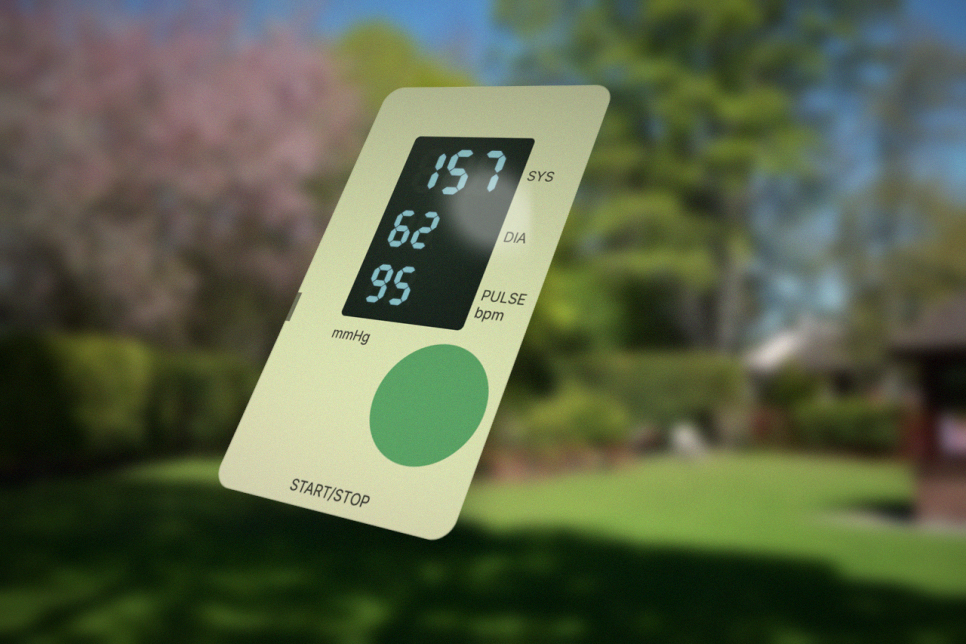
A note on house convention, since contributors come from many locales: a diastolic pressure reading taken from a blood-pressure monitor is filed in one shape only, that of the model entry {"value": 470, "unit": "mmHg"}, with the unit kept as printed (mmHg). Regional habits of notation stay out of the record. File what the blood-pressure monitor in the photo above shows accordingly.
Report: {"value": 62, "unit": "mmHg"}
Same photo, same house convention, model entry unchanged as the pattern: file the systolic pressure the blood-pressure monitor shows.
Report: {"value": 157, "unit": "mmHg"}
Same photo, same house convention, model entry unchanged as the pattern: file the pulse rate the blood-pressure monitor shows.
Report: {"value": 95, "unit": "bpm"}
